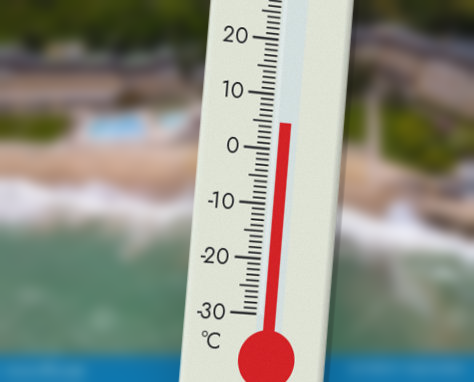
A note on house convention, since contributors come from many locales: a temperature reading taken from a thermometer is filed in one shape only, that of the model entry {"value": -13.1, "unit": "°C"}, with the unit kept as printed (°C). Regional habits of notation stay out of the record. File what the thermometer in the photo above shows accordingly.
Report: {"value": 5, "unit": "°C"}
